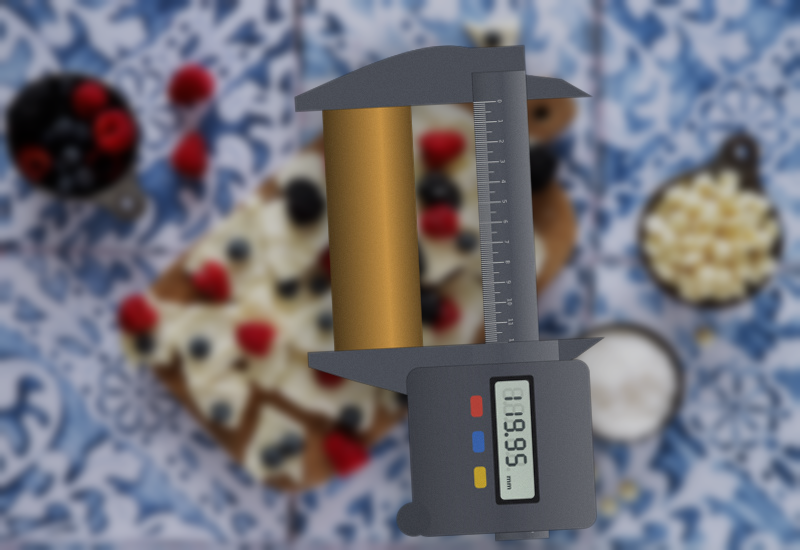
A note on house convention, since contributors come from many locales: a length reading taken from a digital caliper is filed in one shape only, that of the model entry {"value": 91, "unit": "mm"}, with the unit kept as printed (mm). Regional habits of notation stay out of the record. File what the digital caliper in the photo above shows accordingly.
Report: {"value": 119.95, "unit": "mm"}
